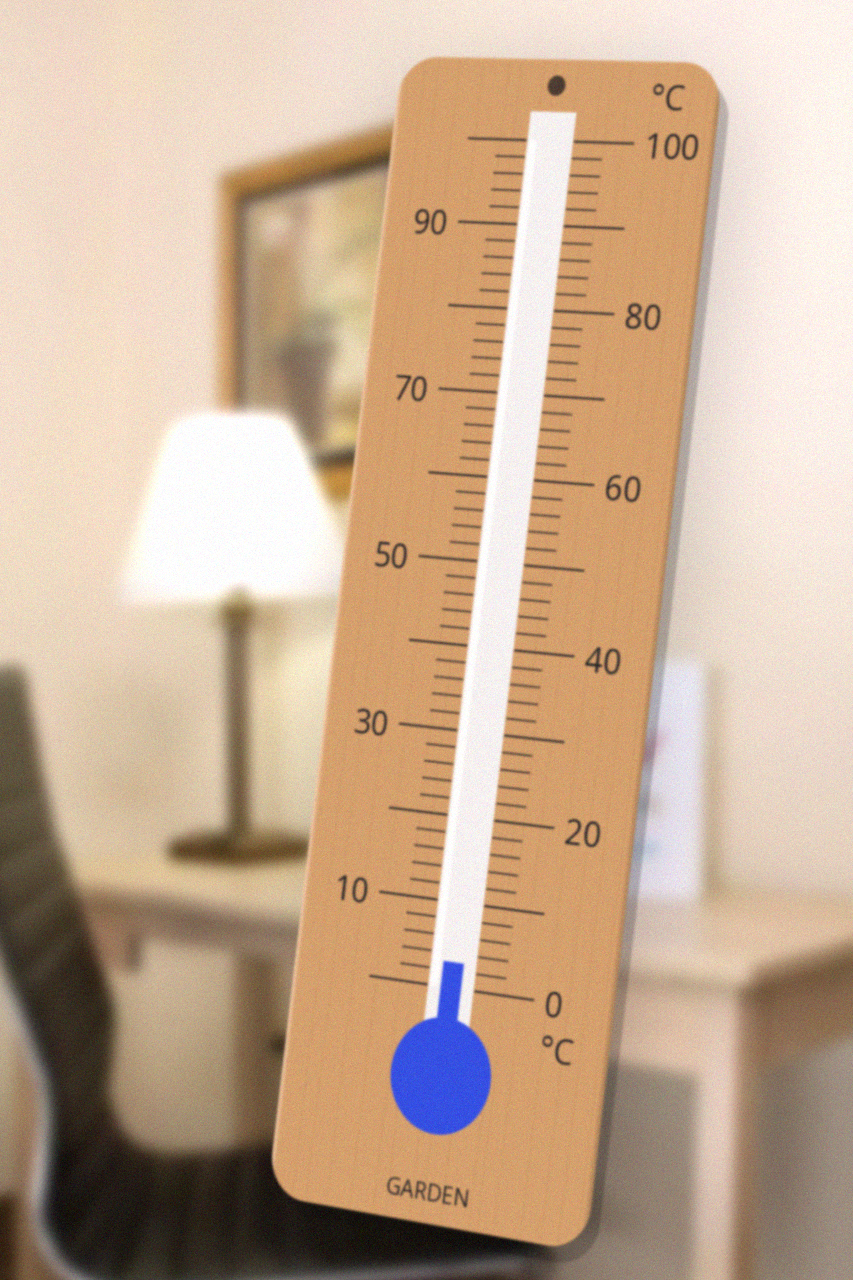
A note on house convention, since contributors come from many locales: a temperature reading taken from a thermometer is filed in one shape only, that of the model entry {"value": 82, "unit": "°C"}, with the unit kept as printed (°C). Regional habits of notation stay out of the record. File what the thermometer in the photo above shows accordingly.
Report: {"value": 3, "unit": "°C"}
